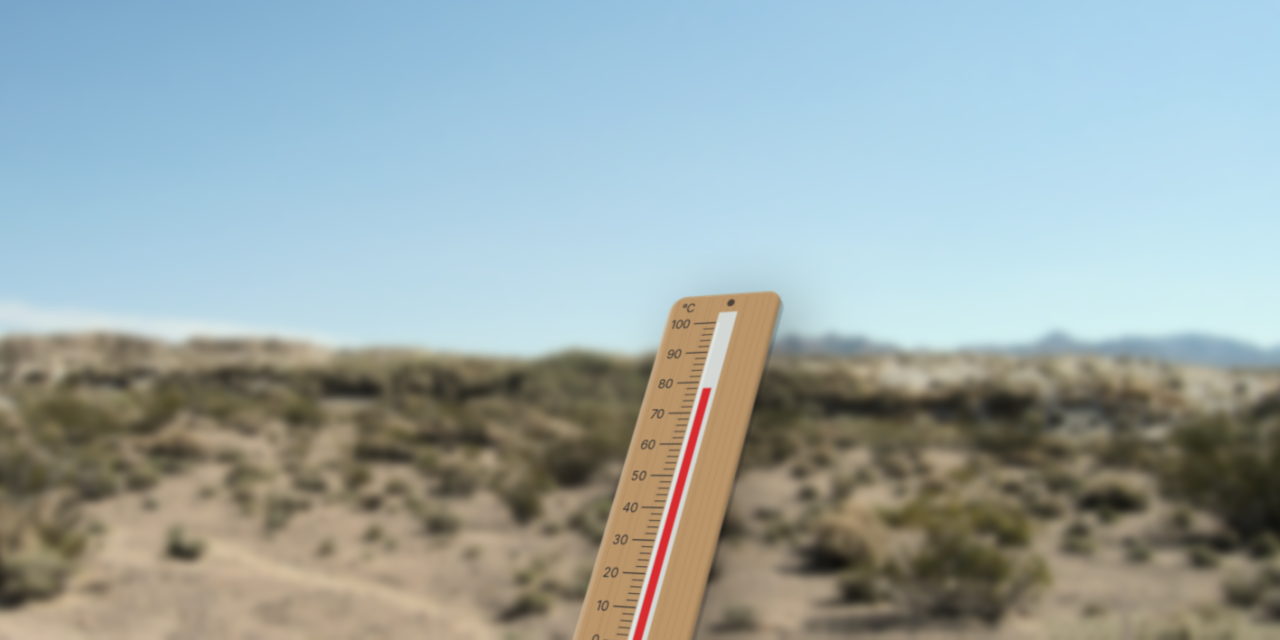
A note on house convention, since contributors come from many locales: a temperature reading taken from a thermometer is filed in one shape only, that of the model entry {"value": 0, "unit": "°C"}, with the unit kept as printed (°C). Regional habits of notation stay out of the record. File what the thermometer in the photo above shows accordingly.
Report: {"value": 78, "unit": "°C"}
